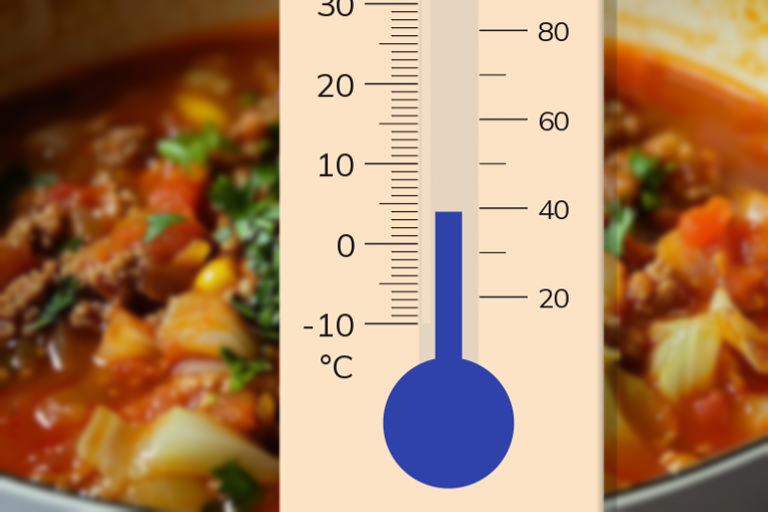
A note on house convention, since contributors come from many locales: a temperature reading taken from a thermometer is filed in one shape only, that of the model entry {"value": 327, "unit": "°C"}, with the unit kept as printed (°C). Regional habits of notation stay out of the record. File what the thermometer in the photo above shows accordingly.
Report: {"value": 4, "unit": "°C"}
